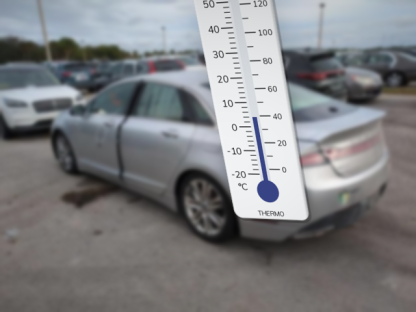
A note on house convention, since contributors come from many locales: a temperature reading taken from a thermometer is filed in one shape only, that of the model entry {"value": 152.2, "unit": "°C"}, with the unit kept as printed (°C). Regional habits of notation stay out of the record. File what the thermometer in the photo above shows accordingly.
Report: {"value": 4, "unit": "°C"}
